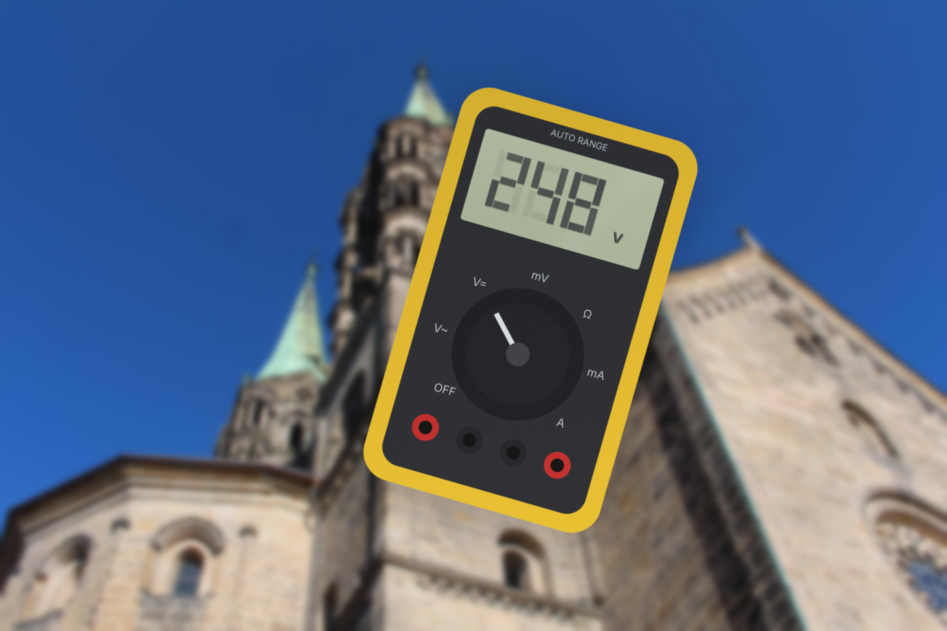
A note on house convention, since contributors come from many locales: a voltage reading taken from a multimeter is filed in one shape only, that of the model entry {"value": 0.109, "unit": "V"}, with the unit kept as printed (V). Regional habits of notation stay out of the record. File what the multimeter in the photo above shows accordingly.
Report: {"value": 248, "unit": "V"}
